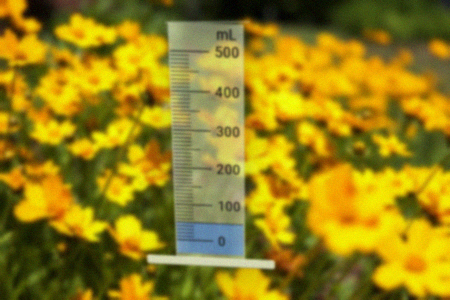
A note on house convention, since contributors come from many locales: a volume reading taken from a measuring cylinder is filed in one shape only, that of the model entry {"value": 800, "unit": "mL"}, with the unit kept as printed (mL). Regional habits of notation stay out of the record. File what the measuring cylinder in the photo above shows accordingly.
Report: {"value": 50, "unit": "mL"}
